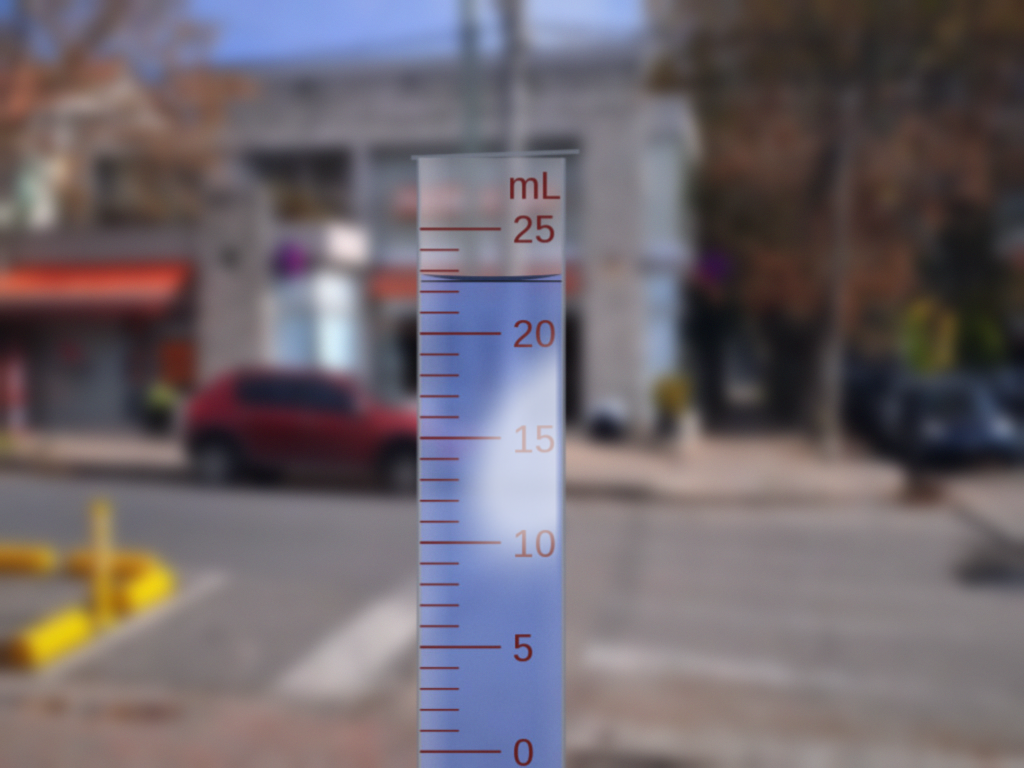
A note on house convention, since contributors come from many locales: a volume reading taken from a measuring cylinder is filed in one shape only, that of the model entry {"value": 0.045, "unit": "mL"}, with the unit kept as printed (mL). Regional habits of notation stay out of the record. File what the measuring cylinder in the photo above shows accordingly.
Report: {"value": 22.5, "unit": "mL"}
